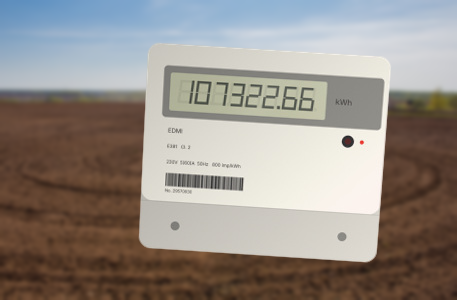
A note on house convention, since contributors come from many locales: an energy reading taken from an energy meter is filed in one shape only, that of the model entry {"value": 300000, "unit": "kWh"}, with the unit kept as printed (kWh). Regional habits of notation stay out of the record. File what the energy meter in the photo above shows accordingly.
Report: {"value": 107322.66, "unit": "kWh"}
